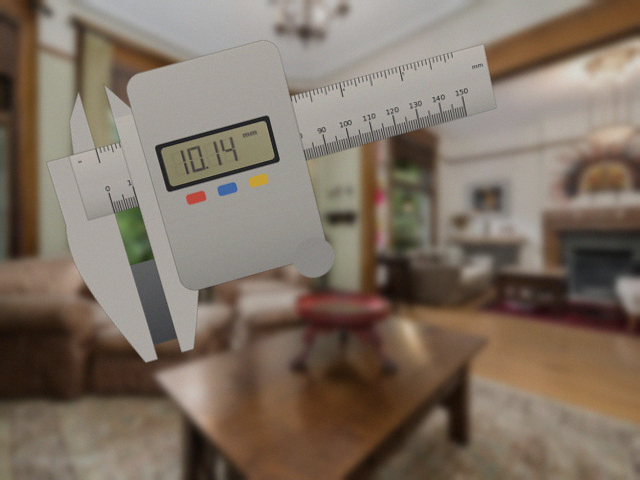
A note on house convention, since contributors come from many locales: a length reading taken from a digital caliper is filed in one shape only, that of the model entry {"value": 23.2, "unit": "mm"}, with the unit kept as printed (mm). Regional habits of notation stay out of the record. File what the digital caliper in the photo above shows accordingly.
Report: {"value": 10.14, "unit": "mm"}
